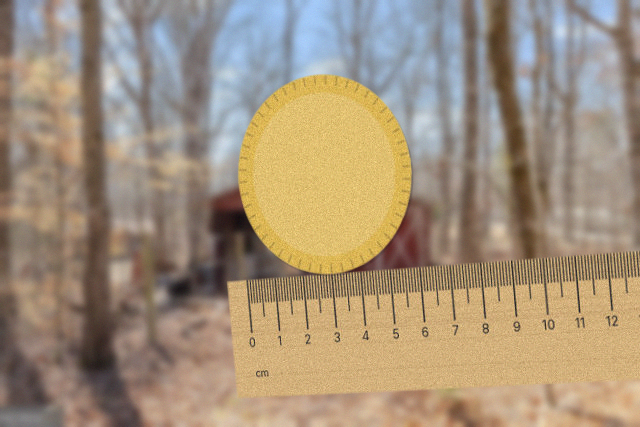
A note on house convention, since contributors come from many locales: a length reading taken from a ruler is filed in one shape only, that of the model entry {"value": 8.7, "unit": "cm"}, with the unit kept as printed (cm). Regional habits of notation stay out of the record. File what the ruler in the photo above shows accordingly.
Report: {"value": 6, "unit": "cm"}
